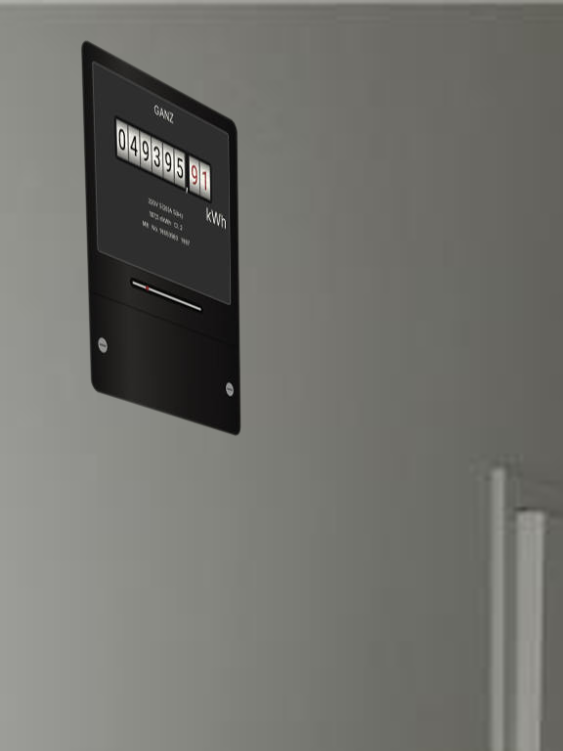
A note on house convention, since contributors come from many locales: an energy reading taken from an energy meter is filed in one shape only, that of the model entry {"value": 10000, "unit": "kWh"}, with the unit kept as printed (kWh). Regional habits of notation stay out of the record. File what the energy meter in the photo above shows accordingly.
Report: {"value": 49395.91, "unit": "kWh"}
